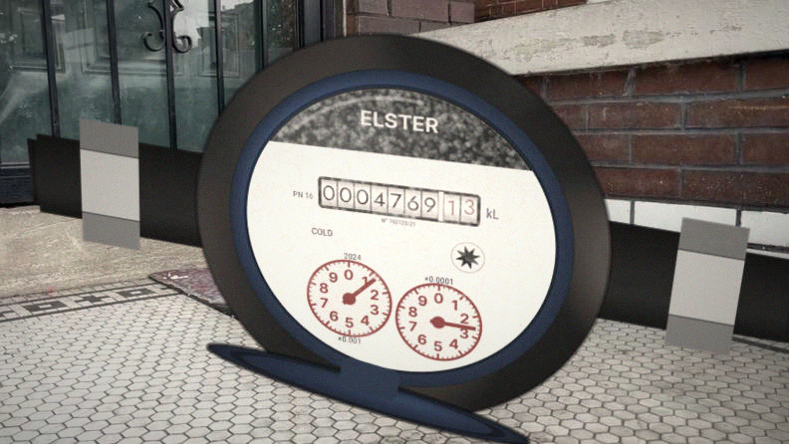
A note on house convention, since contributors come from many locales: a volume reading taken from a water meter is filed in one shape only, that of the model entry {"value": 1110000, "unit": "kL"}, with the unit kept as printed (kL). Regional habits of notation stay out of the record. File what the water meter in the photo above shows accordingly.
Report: {"value": 4769.1312, "unit": "kL"}
